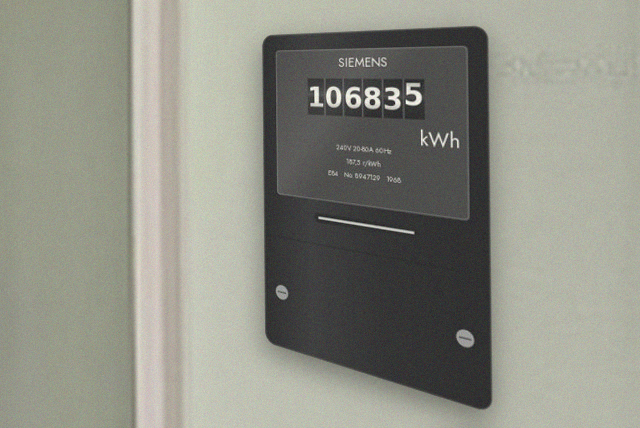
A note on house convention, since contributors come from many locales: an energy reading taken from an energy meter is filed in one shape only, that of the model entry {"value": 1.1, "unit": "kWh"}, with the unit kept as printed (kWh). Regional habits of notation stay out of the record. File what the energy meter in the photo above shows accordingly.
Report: {"value": 106835, "unit": "kWh"}
